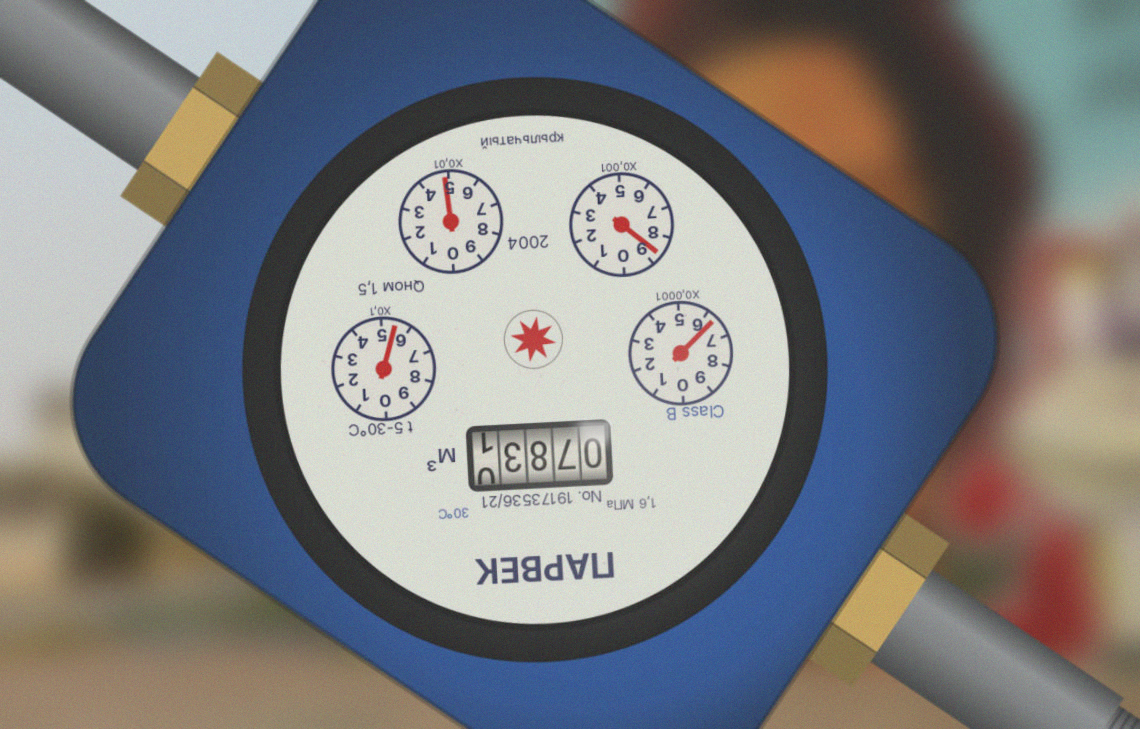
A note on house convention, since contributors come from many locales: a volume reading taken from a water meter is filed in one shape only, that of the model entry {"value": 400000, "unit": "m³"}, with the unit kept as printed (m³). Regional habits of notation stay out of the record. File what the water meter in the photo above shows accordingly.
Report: {"value": 7830.5486, "unit": "m³"}
